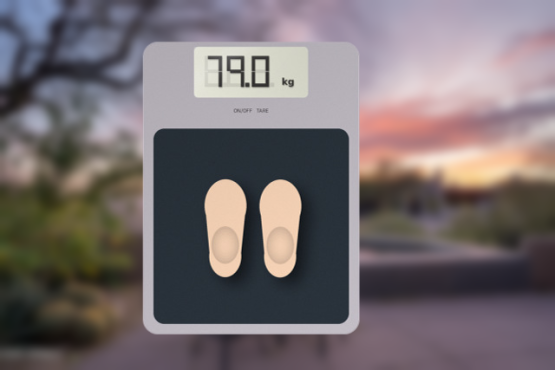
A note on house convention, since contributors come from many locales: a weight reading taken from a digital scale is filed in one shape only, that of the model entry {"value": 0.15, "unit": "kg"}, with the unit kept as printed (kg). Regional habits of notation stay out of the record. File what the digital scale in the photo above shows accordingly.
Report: {"value": 79.0, "unit": "kg"}
